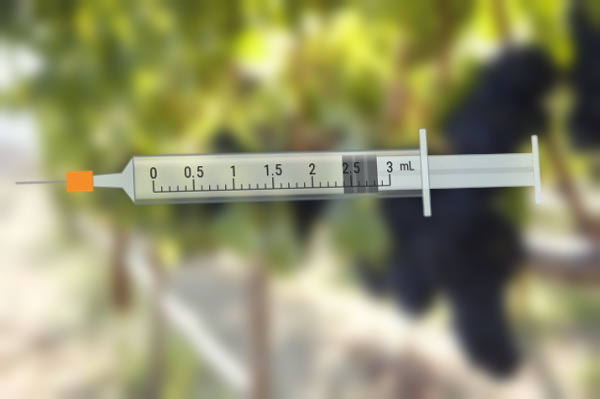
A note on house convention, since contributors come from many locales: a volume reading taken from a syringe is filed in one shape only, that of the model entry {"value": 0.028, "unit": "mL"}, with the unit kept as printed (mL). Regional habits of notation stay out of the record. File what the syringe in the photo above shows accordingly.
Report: {"value": 2.4, "unit": "mL"}
